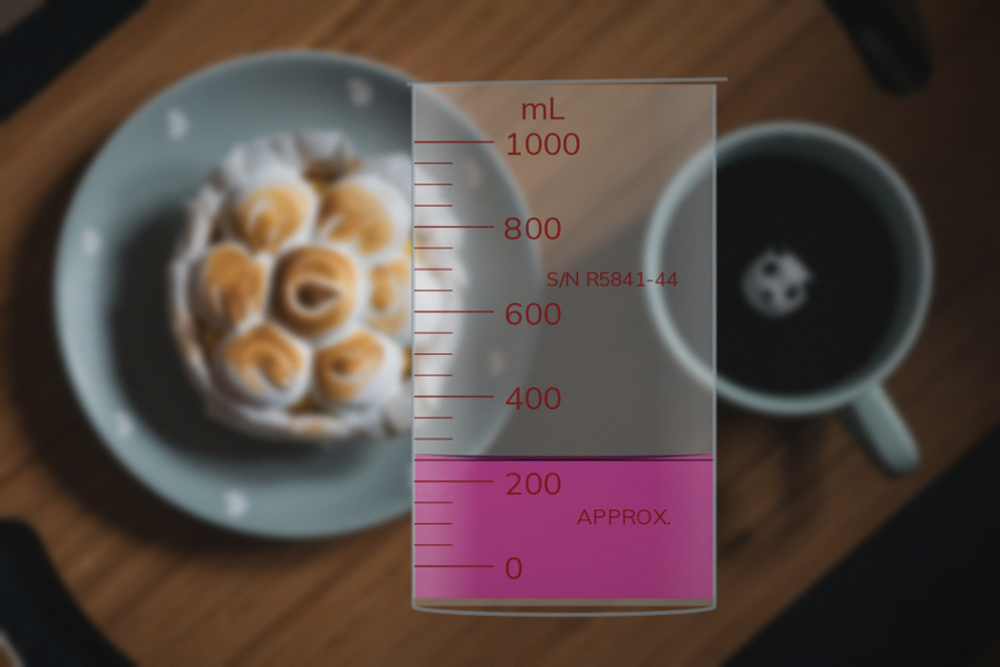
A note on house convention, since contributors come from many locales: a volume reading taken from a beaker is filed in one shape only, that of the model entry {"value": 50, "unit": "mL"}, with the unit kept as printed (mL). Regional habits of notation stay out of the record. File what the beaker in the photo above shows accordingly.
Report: {"value": 250, "unit": "mL"}
